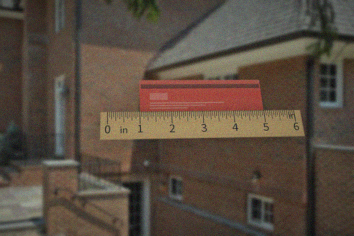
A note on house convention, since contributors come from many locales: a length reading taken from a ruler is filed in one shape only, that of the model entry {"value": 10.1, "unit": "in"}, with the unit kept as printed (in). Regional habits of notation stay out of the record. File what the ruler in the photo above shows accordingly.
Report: {"value": 4, "unit": "in"}
